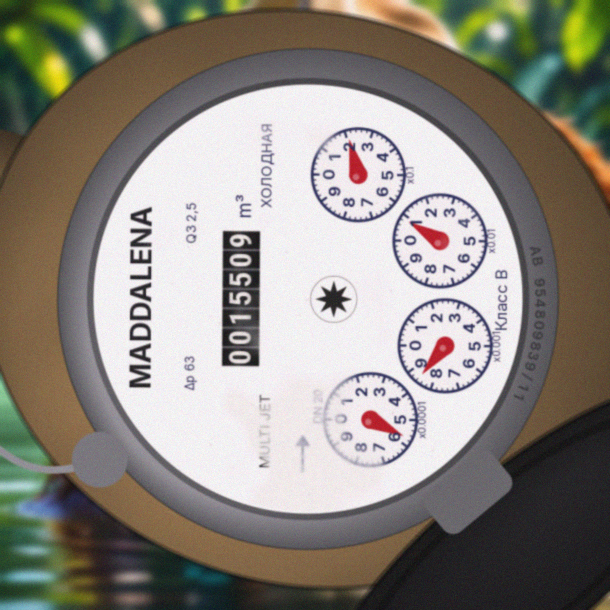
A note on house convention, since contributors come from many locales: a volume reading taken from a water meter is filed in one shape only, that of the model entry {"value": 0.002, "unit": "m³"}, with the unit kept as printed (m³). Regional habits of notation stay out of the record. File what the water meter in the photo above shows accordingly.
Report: {"value": 15509.2085, "unit": "m³"}
